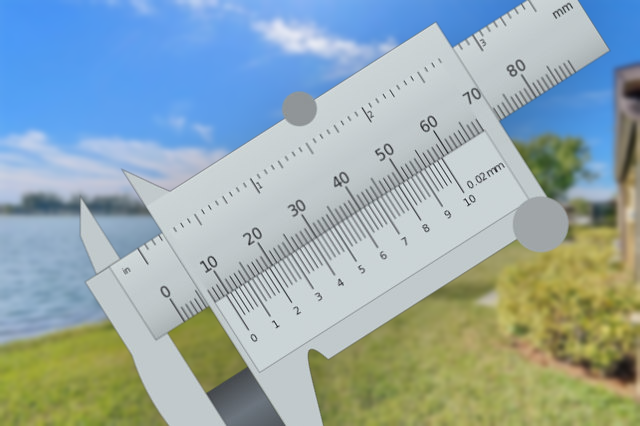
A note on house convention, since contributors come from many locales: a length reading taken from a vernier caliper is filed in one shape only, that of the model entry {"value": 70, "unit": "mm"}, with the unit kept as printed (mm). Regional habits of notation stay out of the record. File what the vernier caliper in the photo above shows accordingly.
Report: {"value": 9.5, "unit": "mm"}
